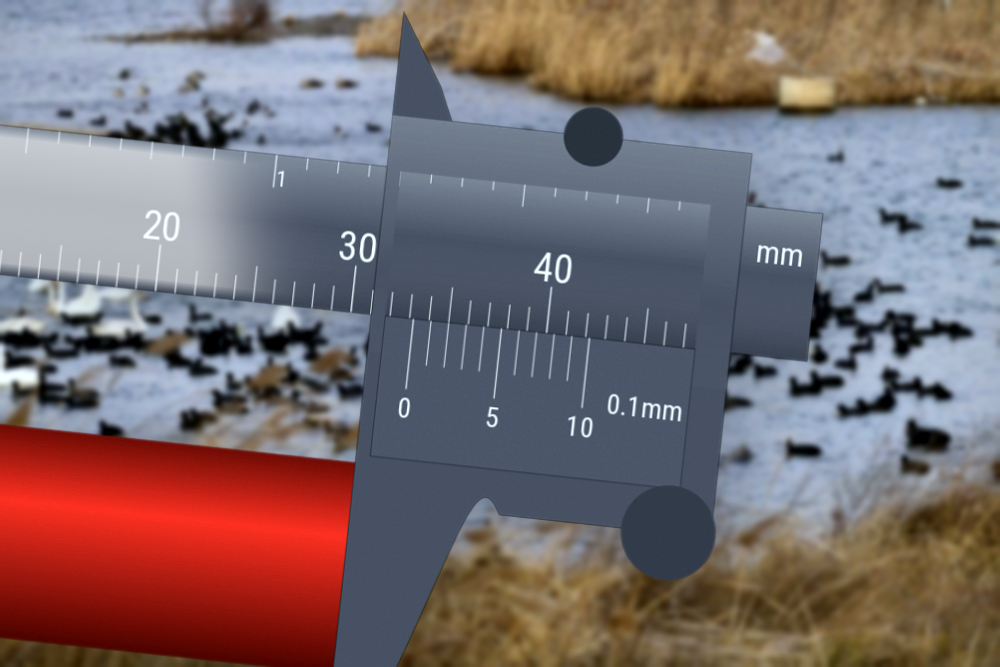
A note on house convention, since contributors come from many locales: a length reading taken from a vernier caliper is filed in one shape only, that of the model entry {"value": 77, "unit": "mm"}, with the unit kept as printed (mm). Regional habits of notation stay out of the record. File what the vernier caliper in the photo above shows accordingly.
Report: {"value": 33.2, "unit": "mm"}
